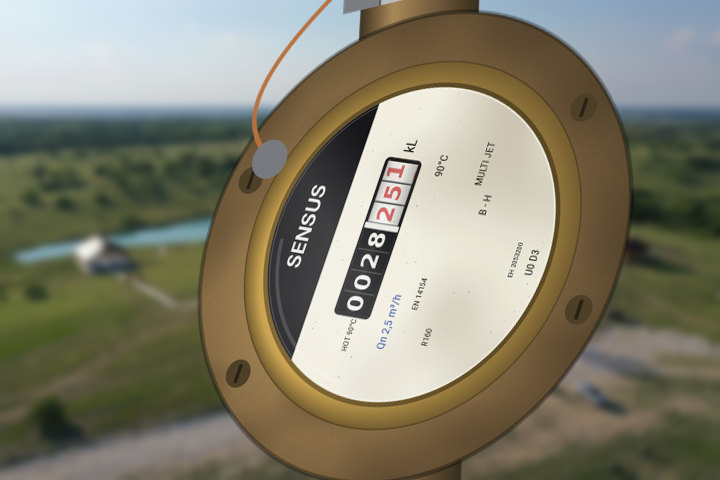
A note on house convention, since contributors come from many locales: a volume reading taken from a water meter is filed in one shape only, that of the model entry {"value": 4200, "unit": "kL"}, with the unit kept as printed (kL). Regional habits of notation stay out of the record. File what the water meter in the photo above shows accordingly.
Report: {"value": 28.251, "unit": "kL"}
